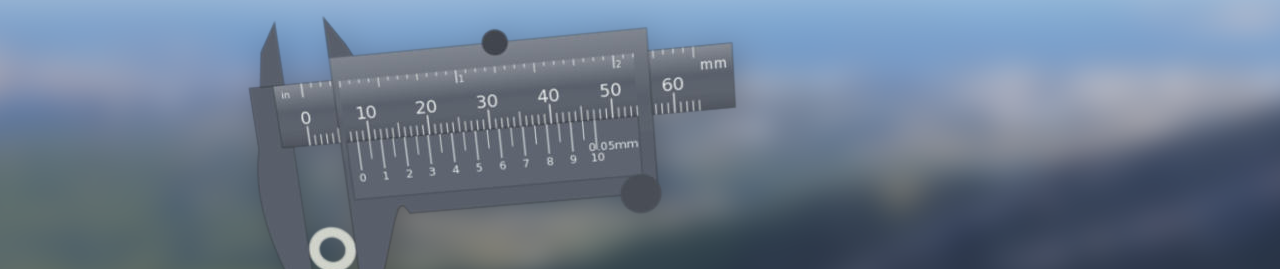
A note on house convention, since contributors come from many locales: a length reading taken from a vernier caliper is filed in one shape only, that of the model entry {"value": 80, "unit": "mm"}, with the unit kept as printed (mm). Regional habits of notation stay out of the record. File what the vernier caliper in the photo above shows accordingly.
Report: {"value": 8.0, "unit": "mm"}
